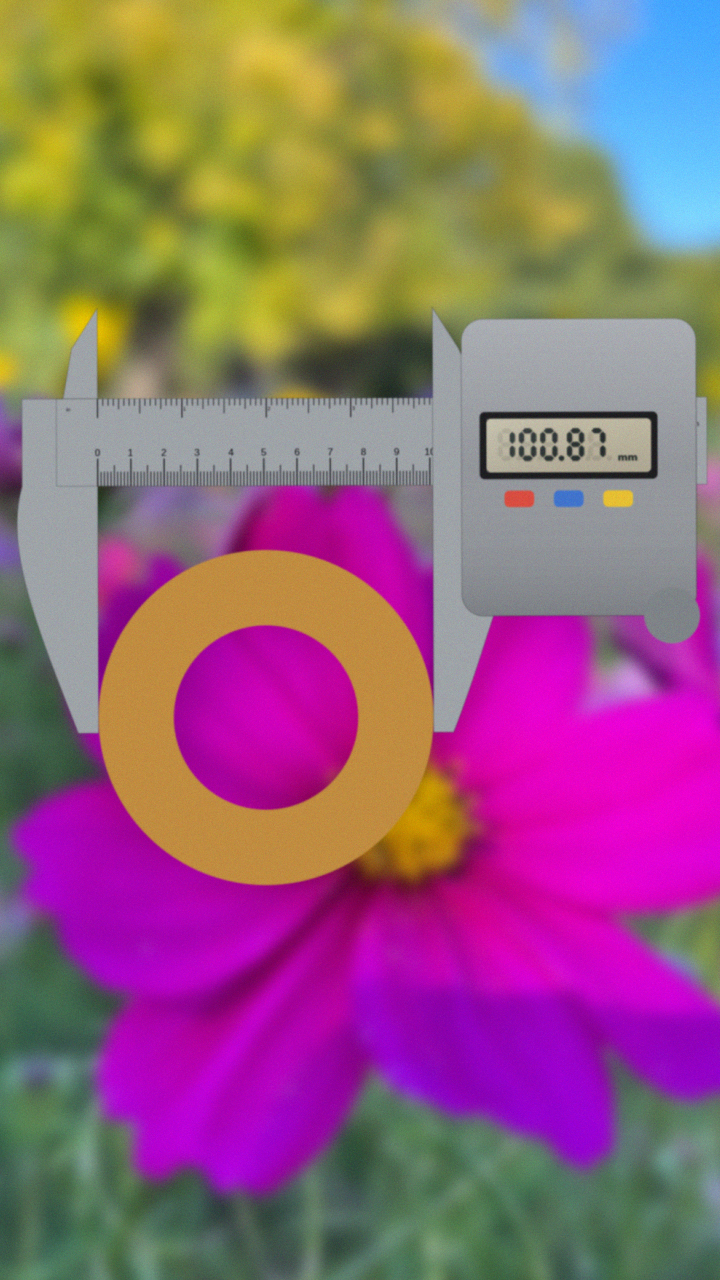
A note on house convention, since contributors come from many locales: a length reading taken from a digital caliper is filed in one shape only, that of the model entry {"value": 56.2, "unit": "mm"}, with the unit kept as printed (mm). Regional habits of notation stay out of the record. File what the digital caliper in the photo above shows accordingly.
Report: {"value": 100.87, "unit": "mm"}
